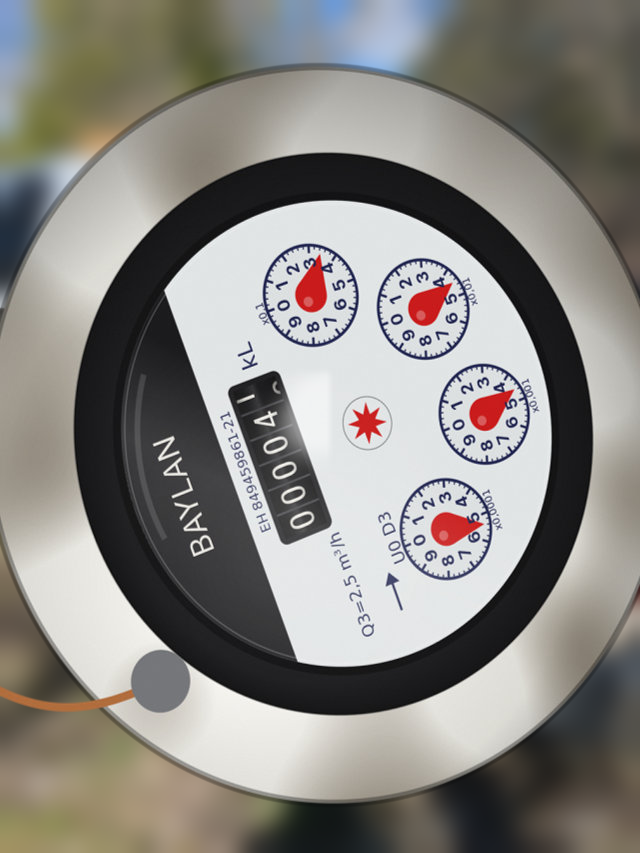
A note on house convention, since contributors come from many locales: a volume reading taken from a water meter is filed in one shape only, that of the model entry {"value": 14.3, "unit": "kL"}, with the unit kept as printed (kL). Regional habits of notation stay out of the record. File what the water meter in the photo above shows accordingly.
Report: {"value": 41.3445, "unit": "kL"}
